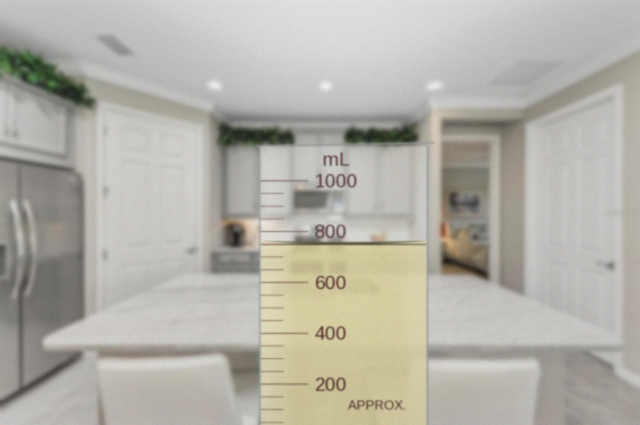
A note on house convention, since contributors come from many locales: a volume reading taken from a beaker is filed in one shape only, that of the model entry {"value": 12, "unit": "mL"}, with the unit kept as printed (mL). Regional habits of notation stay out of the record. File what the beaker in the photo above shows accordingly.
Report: {"value": 750, "unit": "mL"}
